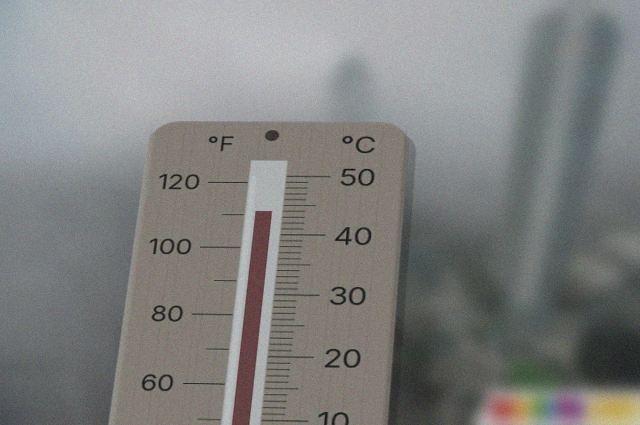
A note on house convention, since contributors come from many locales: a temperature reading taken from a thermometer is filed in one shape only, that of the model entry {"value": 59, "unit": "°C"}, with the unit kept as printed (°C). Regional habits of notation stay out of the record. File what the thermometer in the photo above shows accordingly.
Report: {"value": 44, "unit": "°C"}
